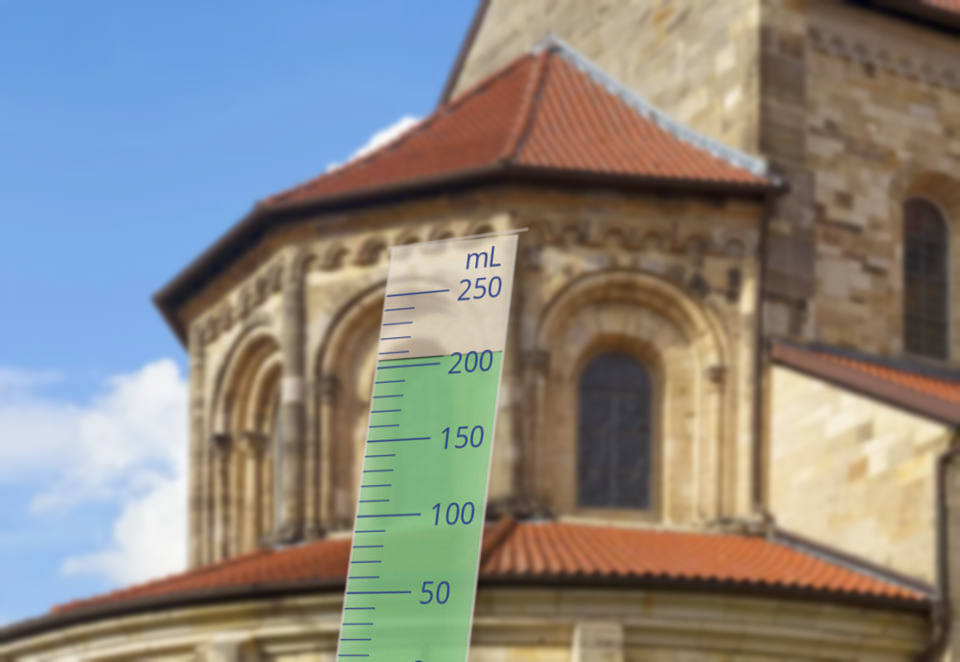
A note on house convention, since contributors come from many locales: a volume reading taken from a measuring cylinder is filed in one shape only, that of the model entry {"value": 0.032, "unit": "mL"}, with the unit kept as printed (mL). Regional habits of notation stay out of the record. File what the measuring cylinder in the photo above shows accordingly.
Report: {"value": 205, "unit": "mL"}
